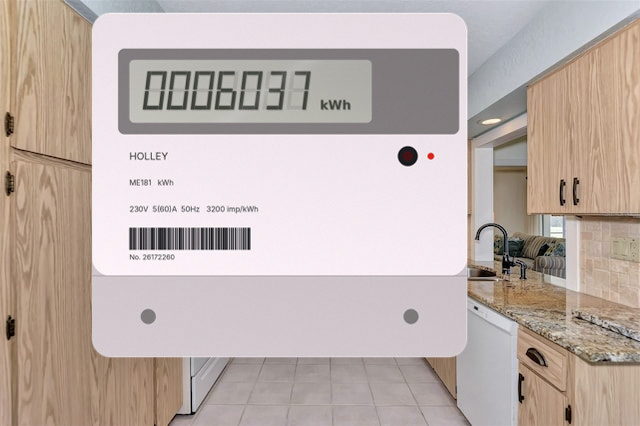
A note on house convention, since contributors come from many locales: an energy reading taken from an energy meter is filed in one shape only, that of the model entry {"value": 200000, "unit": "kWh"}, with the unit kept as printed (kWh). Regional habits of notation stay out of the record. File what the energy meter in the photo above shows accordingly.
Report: {"value": 6037, "unit": "kWh"}
